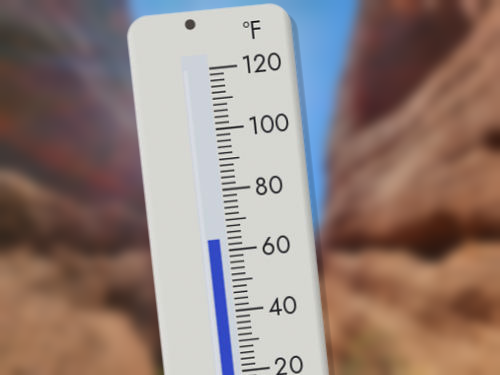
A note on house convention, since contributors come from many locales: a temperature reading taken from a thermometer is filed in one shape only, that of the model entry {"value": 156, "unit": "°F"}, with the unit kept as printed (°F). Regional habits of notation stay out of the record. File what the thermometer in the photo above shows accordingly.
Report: {"value": 64, "unit": "°F"}
